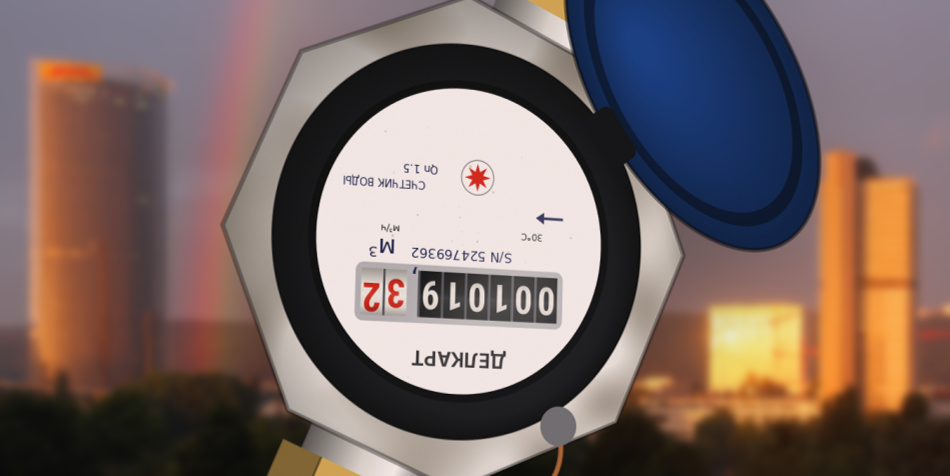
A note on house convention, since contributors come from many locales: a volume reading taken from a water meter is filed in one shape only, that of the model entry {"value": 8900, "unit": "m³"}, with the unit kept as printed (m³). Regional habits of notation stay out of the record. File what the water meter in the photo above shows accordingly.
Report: {"value": 1019.32, "unit": "m³"}
